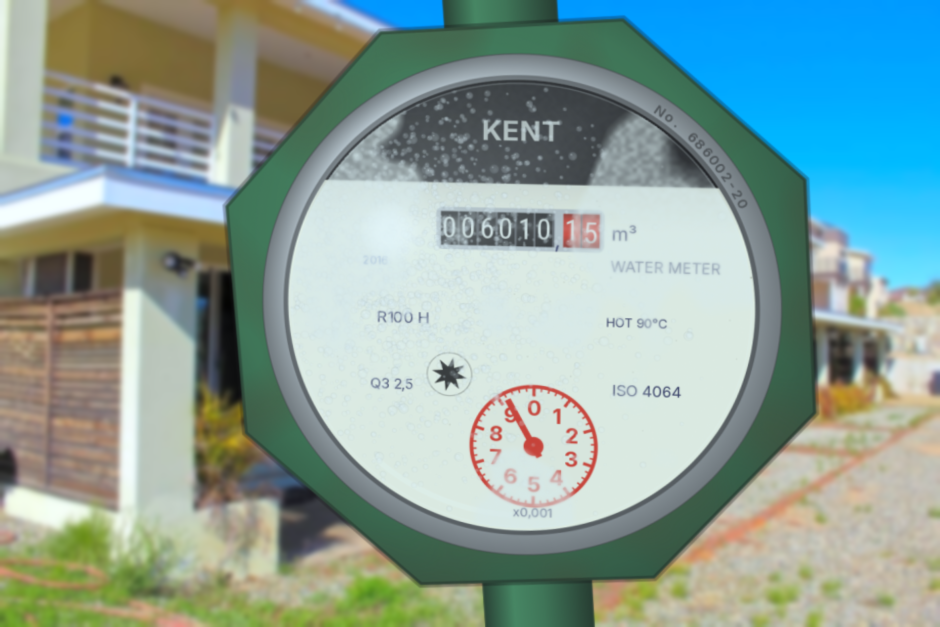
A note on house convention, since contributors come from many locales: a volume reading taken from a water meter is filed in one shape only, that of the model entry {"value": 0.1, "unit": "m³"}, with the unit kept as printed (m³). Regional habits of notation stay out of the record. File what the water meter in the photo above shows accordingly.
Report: {"value": 6010.149, "unit": "m³"}
